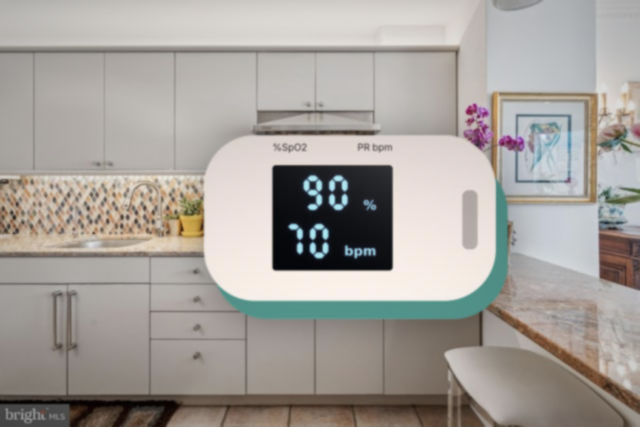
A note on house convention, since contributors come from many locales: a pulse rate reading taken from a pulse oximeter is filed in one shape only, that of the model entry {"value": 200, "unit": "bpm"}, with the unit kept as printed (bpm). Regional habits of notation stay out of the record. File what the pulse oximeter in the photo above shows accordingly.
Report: {"value": 70, "unit": "bpm"}
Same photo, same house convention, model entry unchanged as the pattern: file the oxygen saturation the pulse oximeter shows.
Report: {"value": 90, "unit": "%"}
